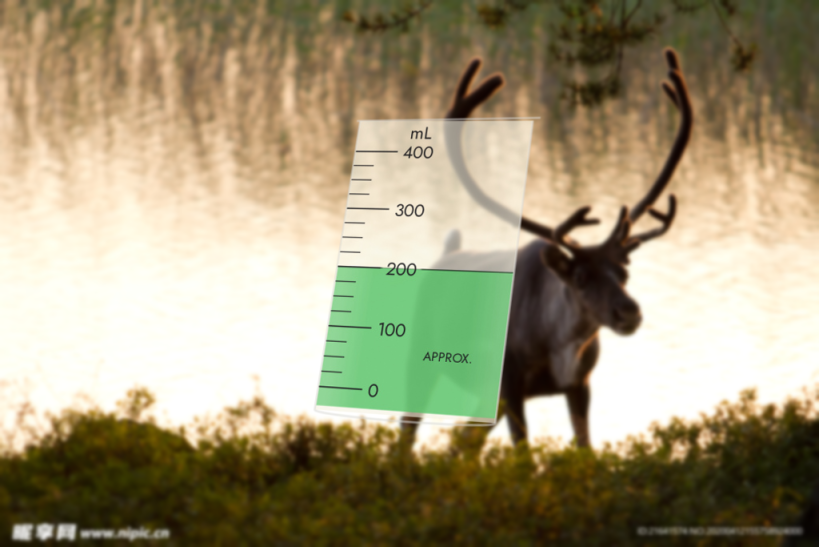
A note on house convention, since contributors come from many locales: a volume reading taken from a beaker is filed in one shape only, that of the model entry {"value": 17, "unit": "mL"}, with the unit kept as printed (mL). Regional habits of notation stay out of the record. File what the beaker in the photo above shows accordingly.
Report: {"value": 200, "unit": "mL"}
